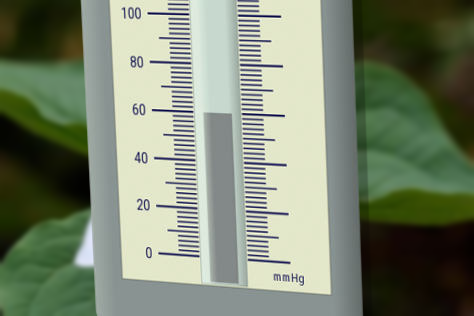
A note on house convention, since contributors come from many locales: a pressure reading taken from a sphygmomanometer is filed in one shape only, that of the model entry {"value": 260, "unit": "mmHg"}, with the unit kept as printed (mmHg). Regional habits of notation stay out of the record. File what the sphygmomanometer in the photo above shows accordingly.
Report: {"value": 60, "unit": "mmHg"}
